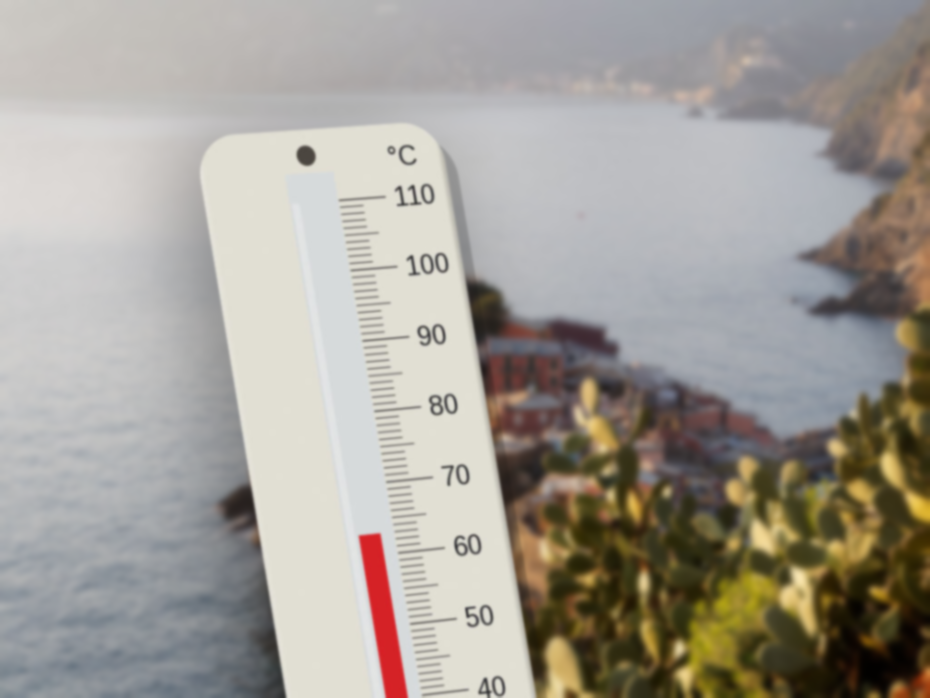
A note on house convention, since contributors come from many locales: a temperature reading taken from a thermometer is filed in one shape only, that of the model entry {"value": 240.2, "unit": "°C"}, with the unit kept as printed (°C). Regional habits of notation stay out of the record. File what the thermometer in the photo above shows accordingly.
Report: {"value": 63, "unit": "°C"}
